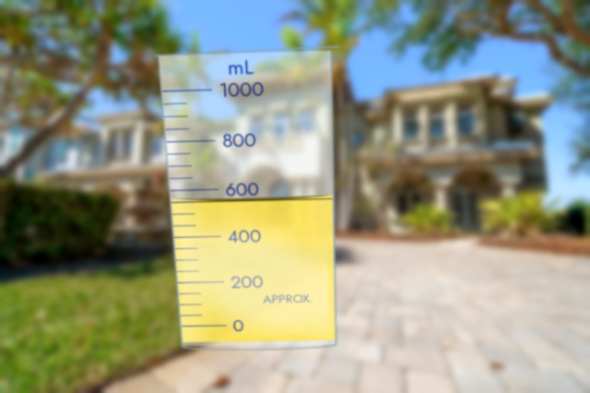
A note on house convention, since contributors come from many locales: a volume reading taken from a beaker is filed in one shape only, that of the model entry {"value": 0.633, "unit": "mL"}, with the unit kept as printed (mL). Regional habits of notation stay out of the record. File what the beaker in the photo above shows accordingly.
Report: {"value": 550, "unit": "mL"}
